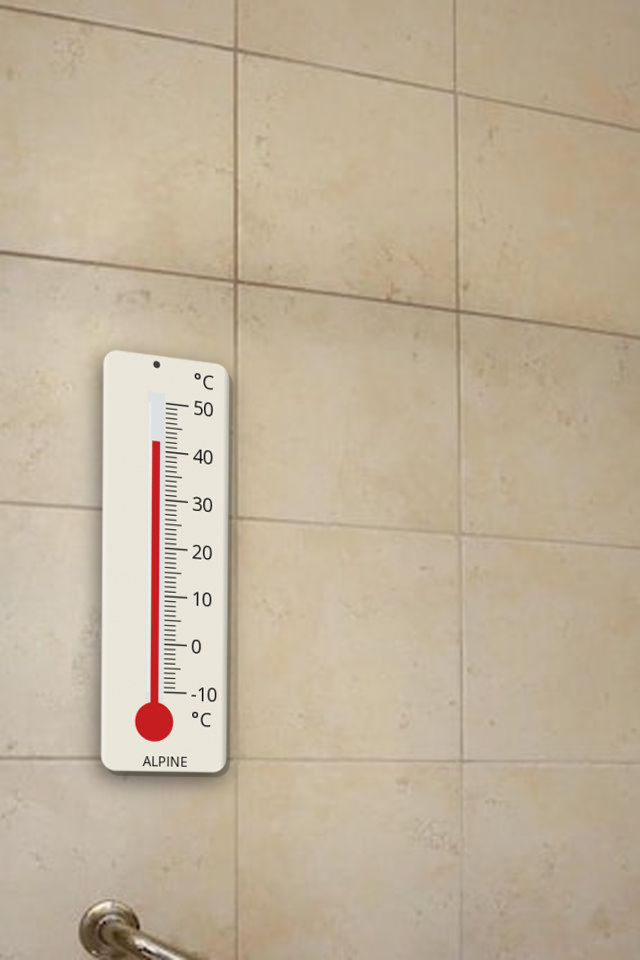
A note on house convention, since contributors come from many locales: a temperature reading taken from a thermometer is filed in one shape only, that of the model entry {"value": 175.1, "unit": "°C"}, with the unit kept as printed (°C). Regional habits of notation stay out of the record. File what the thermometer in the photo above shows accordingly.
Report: {"value": 42, "unit": "°C"}
